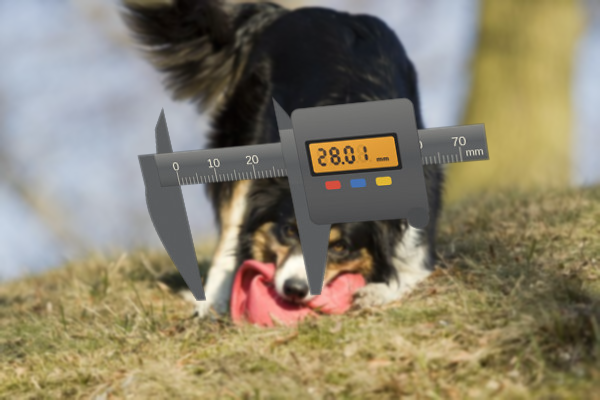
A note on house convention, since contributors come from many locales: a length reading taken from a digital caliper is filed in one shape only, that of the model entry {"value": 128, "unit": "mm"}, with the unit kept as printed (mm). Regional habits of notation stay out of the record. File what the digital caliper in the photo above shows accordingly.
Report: {"value": 28.01, "unit": "mm"}
